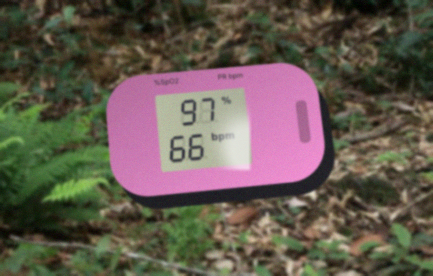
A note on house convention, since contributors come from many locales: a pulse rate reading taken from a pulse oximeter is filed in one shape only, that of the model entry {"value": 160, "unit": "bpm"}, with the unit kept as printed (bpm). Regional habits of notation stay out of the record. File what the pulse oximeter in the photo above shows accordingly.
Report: {"value": 66, "unit": "bpm"}
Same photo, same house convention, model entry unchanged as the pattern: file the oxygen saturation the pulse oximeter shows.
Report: {"value": 97, "unit": "%"}
